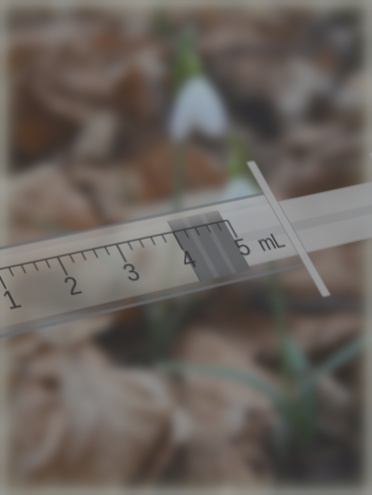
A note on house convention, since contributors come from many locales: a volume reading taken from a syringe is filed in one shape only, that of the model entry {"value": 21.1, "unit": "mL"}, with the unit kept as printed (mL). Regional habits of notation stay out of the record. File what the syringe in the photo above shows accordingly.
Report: {"value": 4, "unit": "mL"}
